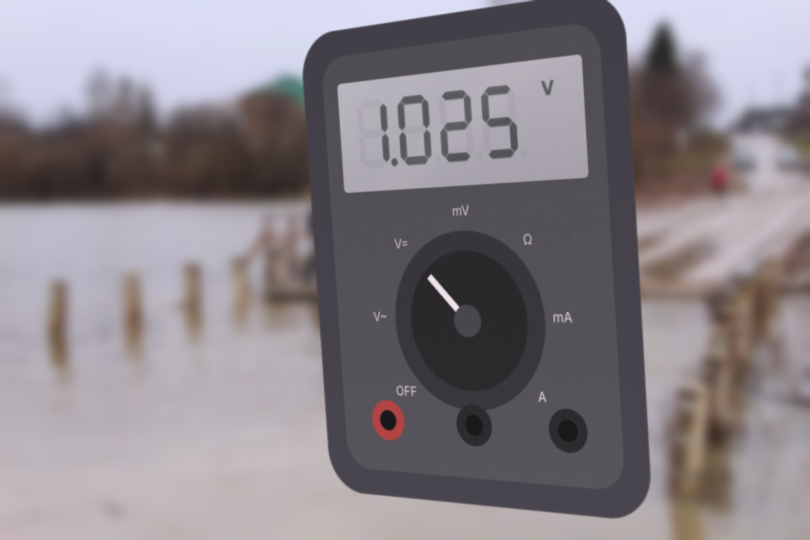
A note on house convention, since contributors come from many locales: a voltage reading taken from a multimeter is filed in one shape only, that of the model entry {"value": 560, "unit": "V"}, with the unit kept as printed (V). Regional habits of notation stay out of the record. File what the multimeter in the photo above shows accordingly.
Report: {"value": 1.025, "unit": "V"}
